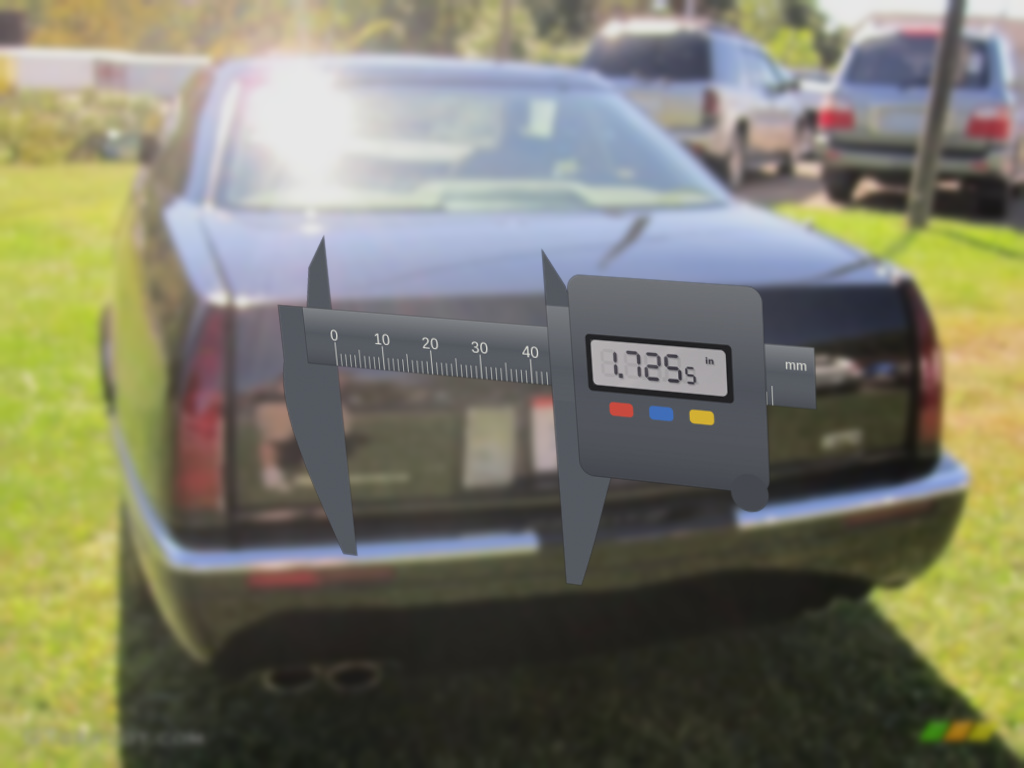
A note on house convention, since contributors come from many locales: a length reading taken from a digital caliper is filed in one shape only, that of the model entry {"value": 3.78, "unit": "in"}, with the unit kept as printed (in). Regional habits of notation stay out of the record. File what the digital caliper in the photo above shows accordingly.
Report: {"value": 1.7255, "unit": "in"}
